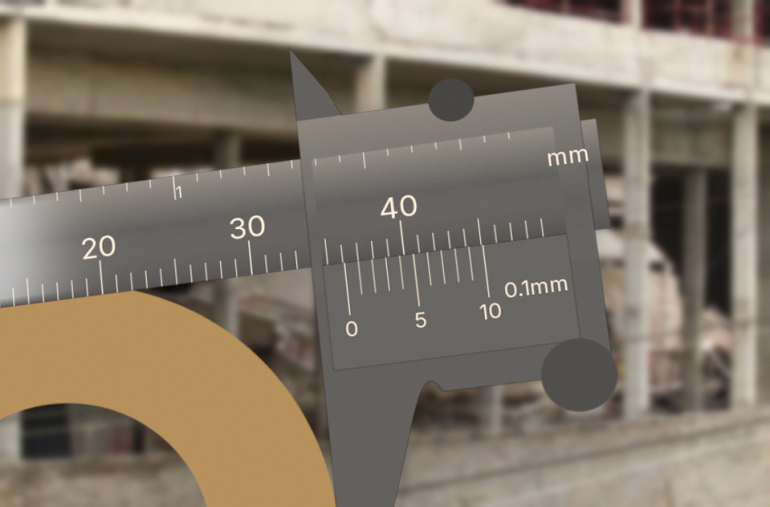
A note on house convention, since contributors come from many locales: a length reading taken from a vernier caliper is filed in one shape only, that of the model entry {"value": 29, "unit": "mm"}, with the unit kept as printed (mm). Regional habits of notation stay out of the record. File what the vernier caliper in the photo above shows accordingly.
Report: {"value": 36.1, "unit": "mm"}
